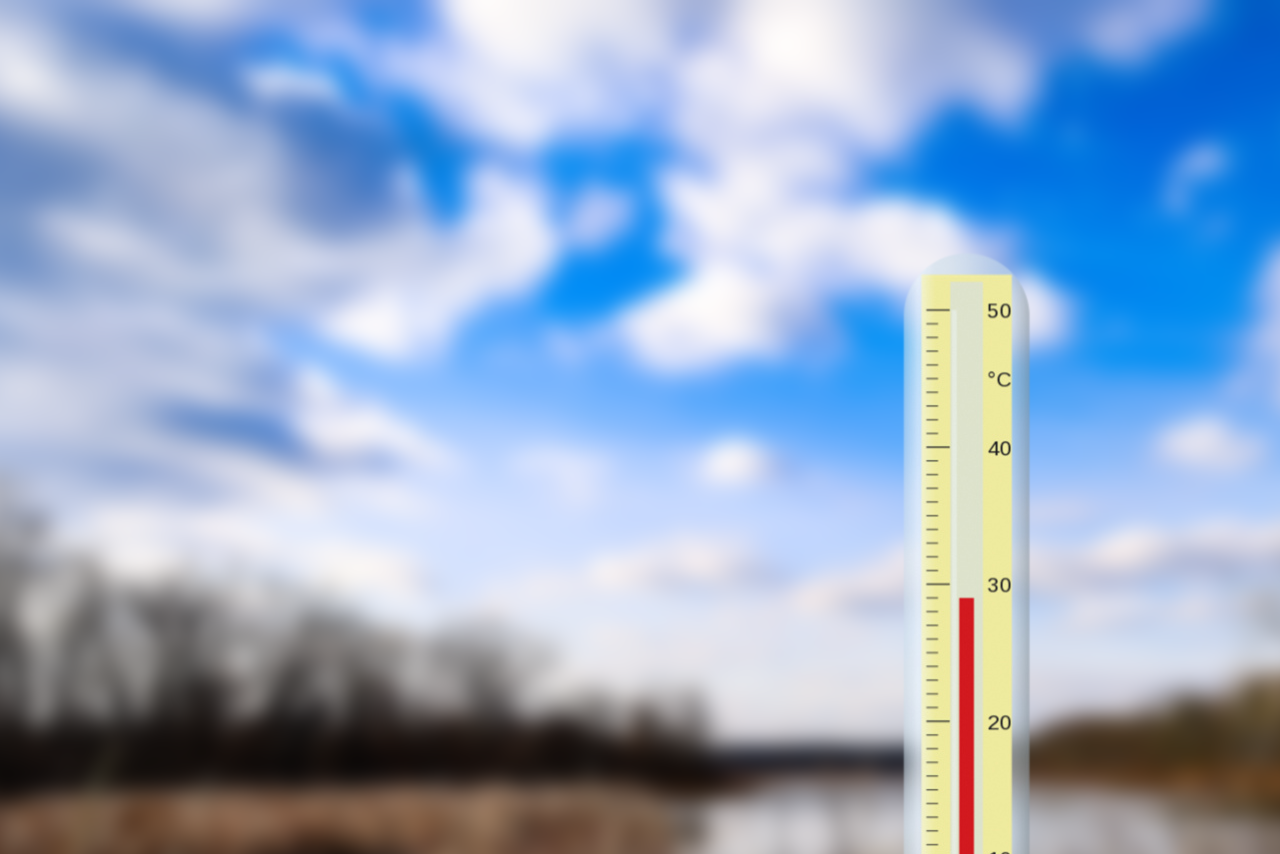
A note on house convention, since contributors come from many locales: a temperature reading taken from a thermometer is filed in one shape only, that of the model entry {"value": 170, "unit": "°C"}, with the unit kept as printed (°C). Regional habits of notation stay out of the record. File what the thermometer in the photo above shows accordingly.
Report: {"value": 29, "unit": "°C"}
